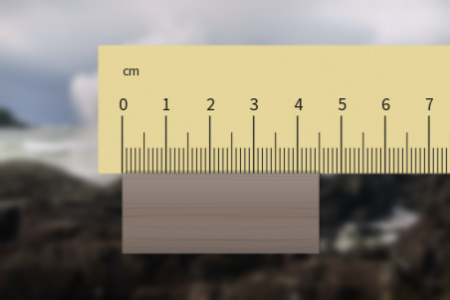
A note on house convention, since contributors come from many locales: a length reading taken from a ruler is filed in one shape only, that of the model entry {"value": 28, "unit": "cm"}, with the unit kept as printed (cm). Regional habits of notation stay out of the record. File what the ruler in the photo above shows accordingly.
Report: {"value": 4.5, "unit": "cm"}
